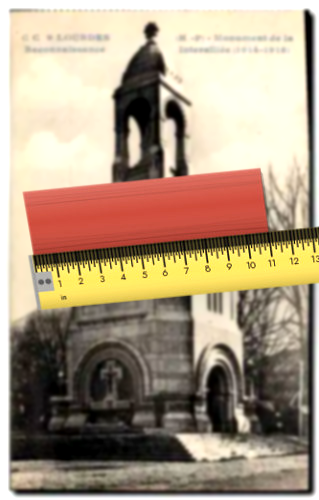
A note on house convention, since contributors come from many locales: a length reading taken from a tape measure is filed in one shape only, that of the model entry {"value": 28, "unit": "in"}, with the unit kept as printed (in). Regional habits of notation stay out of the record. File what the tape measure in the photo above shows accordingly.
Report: {"value": 11, "unit": "in"}
